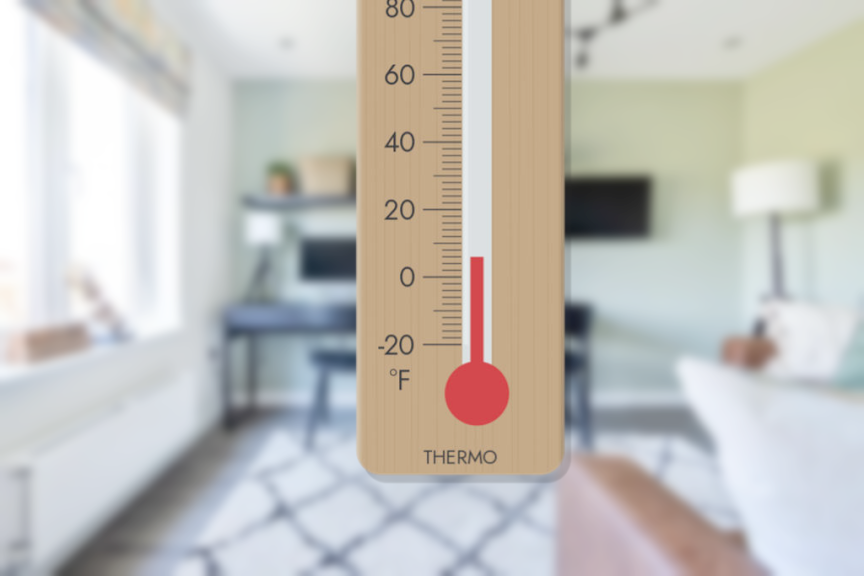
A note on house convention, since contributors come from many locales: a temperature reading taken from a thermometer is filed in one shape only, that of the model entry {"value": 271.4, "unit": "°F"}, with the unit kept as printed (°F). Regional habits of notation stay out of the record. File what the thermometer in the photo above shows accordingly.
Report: {"value": 6, "unit": "°F"}
